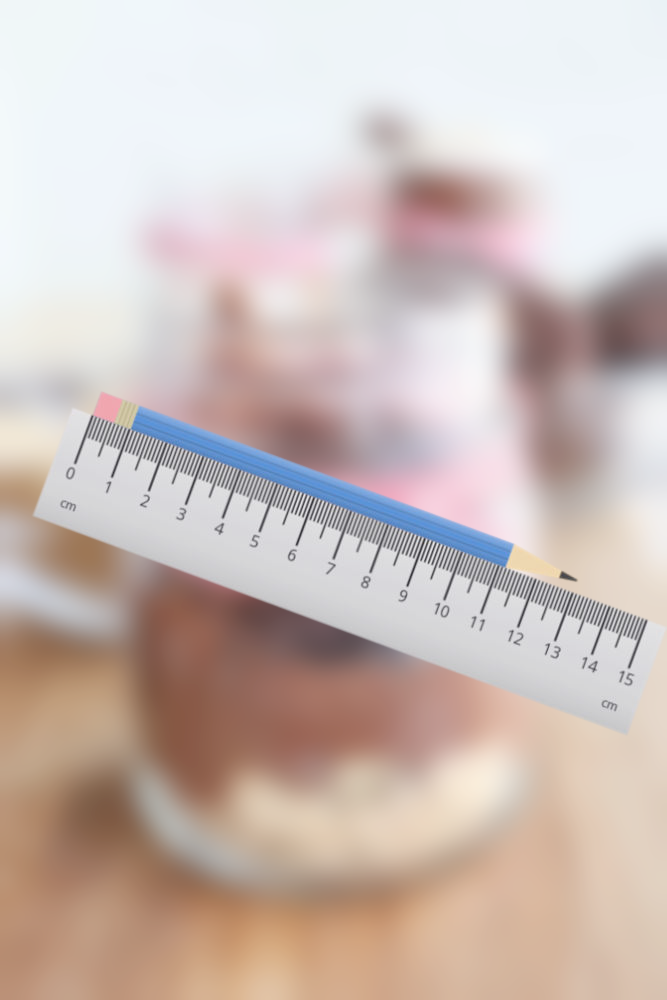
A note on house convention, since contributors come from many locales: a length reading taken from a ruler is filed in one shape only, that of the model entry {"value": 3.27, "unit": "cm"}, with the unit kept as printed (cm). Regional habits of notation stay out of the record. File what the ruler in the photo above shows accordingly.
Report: {"value": 13, "unit": "cm"}
